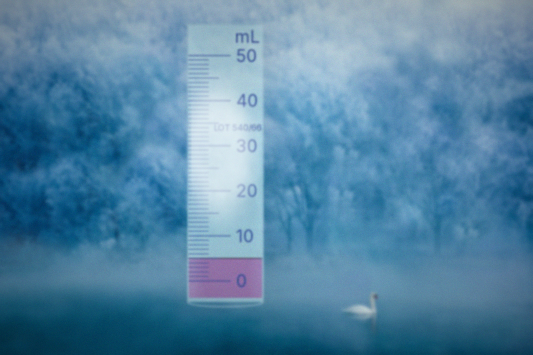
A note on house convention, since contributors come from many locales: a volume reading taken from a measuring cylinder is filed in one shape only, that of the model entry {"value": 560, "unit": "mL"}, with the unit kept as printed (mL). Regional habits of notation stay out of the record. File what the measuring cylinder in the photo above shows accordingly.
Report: {"value": 5, "unit": "mL"}
